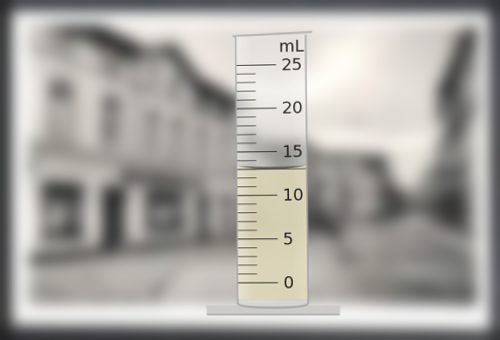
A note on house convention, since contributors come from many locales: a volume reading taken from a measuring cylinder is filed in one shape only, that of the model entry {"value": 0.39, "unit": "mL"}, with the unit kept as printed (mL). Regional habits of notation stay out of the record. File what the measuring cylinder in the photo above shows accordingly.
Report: {"value": 13, "unit": "mL"}
